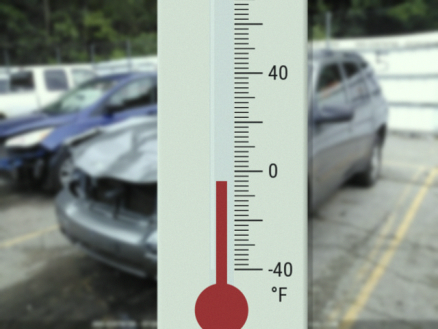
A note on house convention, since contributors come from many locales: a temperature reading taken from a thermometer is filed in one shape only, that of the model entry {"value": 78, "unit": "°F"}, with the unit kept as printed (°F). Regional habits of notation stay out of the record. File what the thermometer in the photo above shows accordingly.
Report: {"value": -4, "unit": "°F"}
